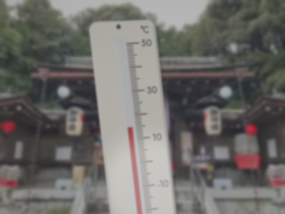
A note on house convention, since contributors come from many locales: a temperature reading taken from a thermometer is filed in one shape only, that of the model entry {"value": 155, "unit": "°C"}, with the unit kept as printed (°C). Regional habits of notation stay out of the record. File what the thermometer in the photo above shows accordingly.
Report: {"value": 15, "unit": "°C"}
